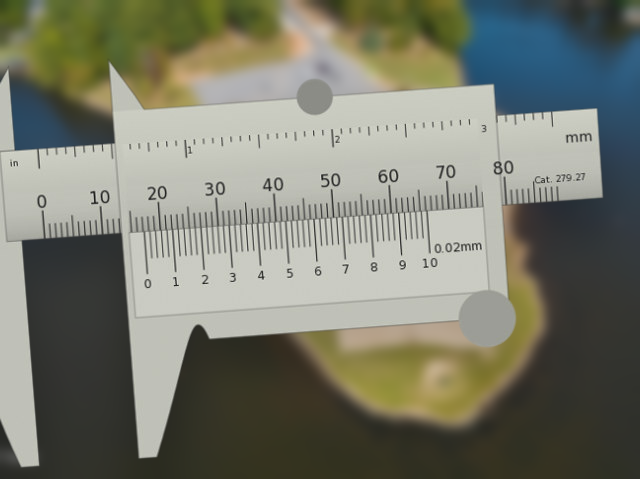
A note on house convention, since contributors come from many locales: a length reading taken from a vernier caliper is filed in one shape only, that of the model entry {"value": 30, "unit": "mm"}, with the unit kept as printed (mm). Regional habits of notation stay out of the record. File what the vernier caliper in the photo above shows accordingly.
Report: {"value": 17.2, "unit": "mm"}
